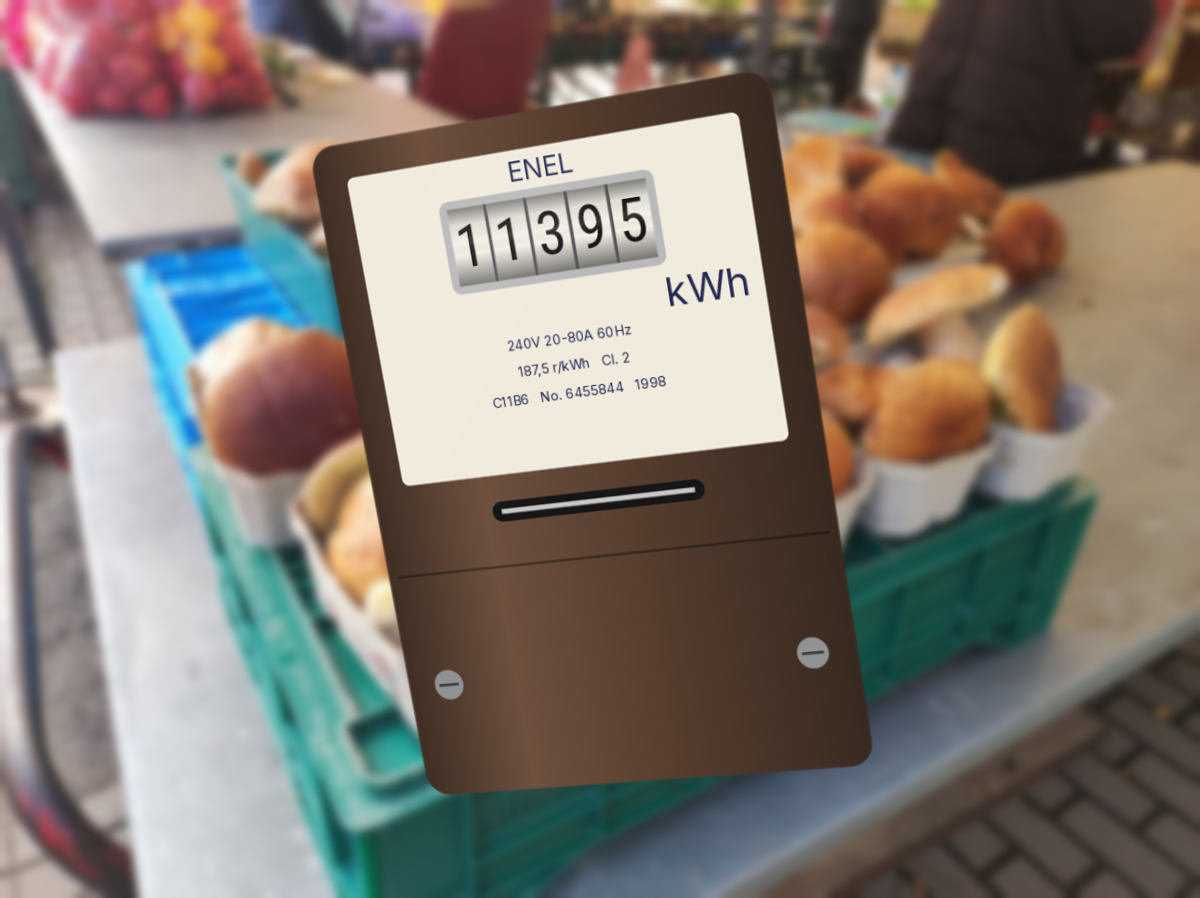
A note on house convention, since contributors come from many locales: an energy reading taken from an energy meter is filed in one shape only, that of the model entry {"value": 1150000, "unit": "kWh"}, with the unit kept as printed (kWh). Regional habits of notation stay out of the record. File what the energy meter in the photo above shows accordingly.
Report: {"value": 11395, "unit": "kWh"}
